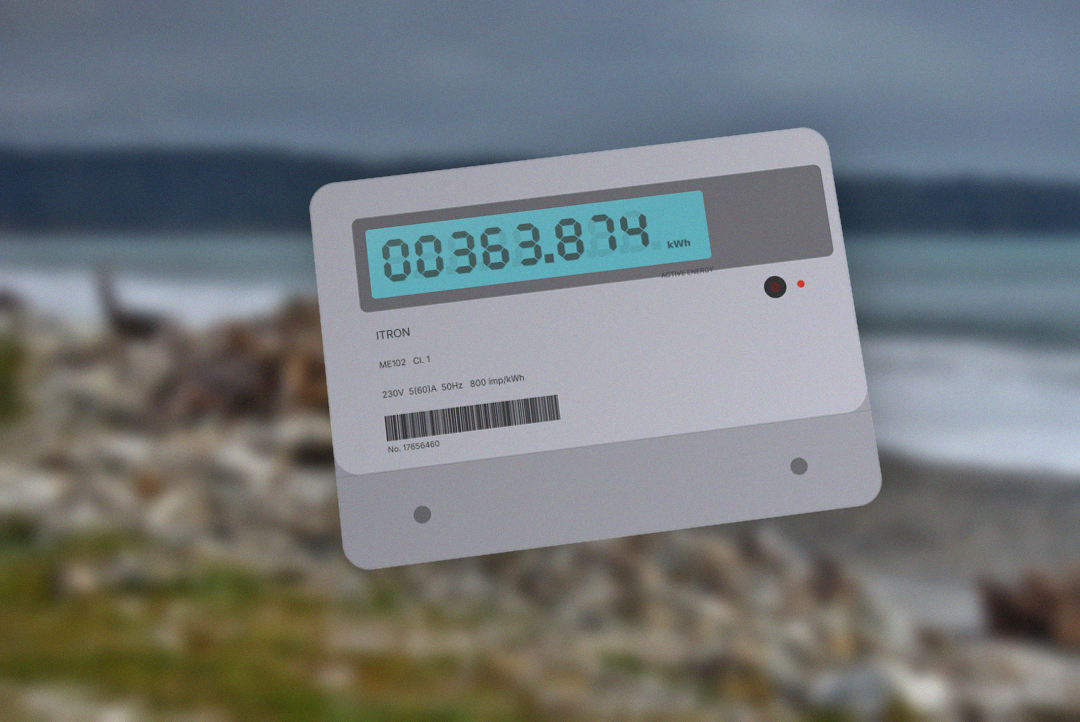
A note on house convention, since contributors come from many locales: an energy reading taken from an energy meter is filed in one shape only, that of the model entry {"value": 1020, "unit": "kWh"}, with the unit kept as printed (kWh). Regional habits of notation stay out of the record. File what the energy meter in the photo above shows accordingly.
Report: {"value": 363.874, "unit": "kWh"}
